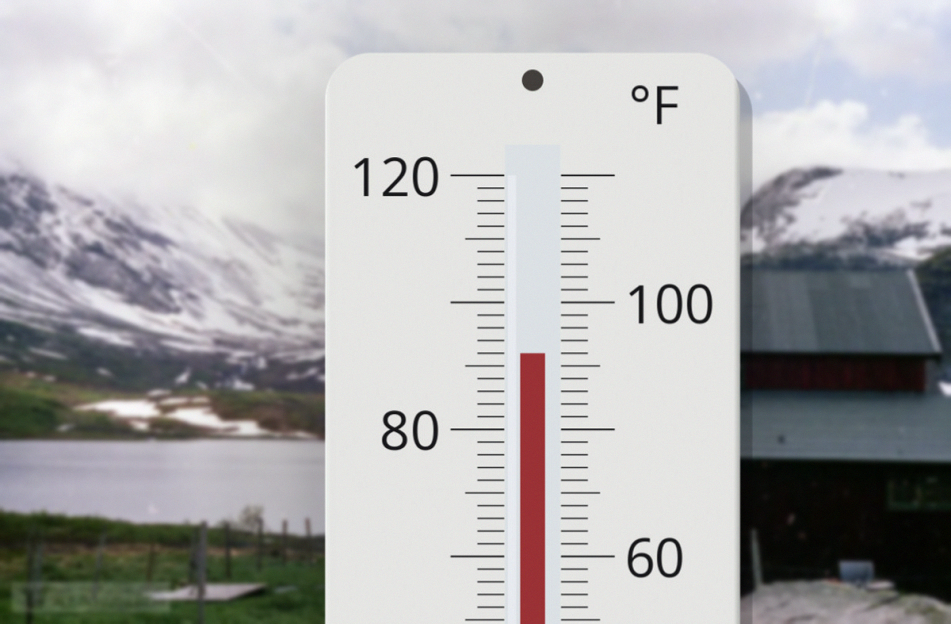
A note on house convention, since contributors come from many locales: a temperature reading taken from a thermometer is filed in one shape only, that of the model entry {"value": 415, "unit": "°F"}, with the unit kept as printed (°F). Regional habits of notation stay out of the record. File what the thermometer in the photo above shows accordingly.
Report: {"value": 92, "unit": "°F"}
